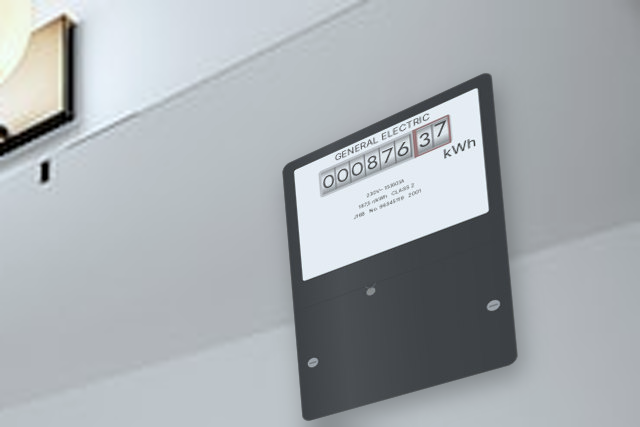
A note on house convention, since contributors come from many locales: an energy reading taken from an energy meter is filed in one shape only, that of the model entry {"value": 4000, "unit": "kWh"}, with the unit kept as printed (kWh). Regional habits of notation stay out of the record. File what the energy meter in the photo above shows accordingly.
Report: {"value": 876.37, "unit": "kWh"}
